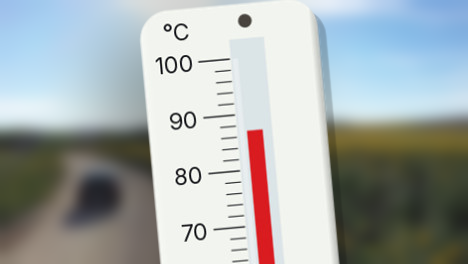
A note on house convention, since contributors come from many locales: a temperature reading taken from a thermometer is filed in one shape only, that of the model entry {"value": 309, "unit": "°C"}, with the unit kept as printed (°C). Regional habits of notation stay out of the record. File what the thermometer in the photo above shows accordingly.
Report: {"value": 87, "unit": "°C"}
